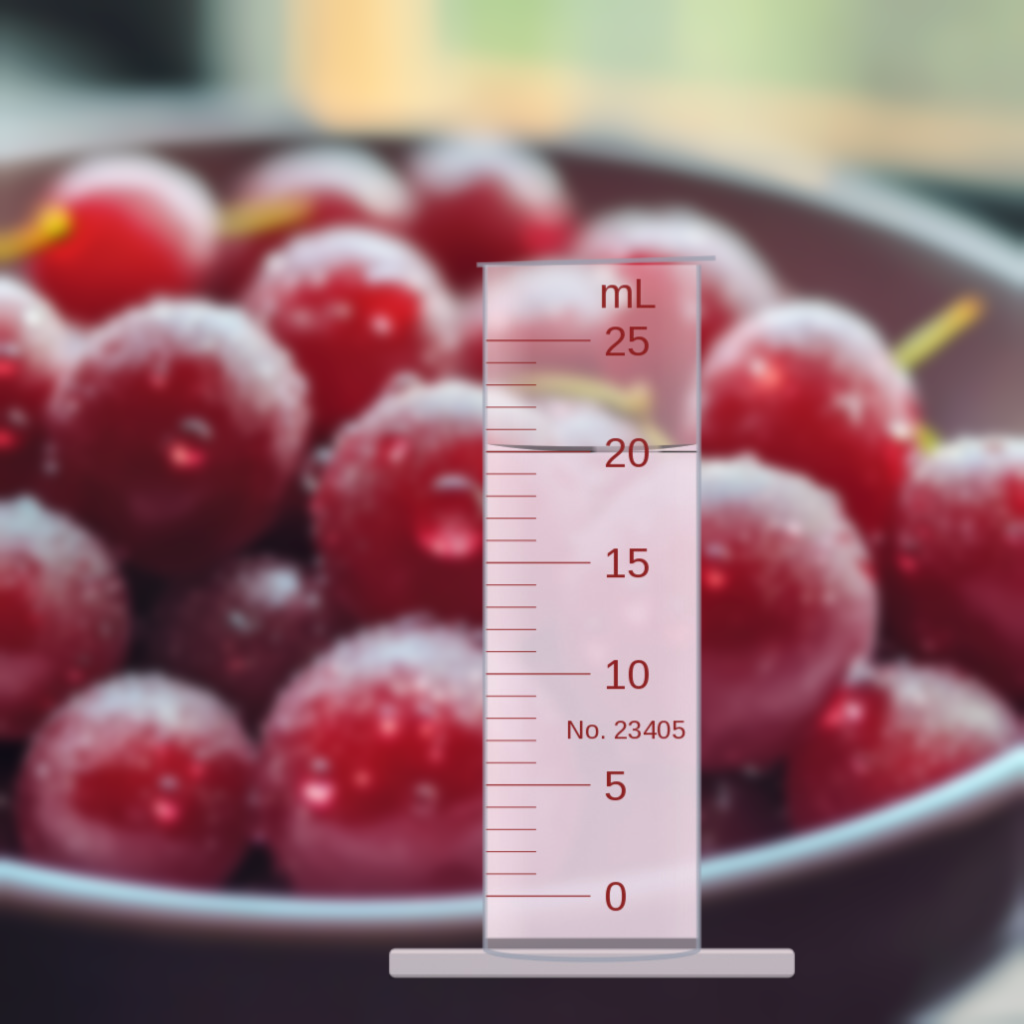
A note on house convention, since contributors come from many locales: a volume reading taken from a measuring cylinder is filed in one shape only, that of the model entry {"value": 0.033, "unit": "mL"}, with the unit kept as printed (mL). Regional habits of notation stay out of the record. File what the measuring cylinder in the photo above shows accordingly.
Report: {"value": 20, "unit": "mL"}
